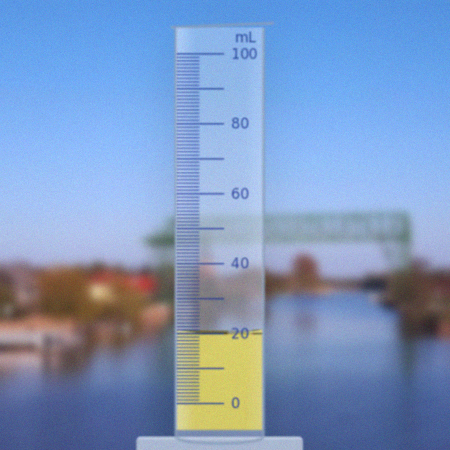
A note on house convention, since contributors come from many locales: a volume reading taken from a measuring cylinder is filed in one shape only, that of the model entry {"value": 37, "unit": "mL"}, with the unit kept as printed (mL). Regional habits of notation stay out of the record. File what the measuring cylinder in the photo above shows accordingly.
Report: {"value": 20, "unit": "mL"}
